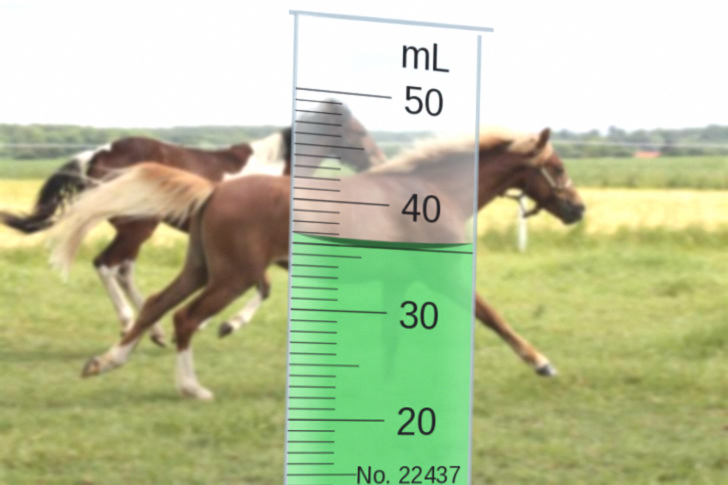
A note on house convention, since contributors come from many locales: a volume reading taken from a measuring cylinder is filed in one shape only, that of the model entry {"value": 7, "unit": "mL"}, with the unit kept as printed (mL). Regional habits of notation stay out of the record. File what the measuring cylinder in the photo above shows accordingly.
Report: {"value": 36, "unit": "mL"}
